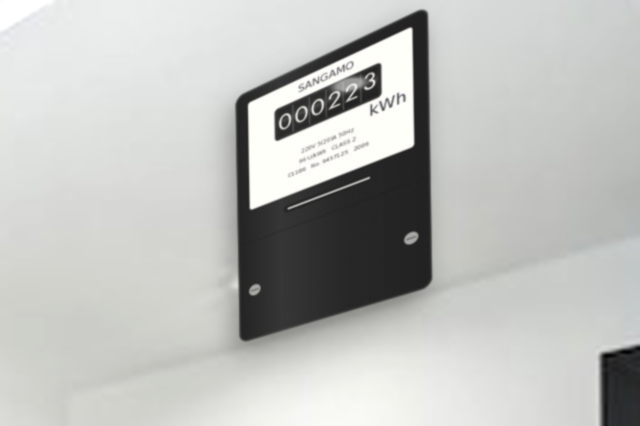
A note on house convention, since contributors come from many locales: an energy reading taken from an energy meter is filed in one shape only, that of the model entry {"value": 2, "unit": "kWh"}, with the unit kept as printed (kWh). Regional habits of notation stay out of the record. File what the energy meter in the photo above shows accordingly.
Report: {"value": 223, "unit": "kWh"}
